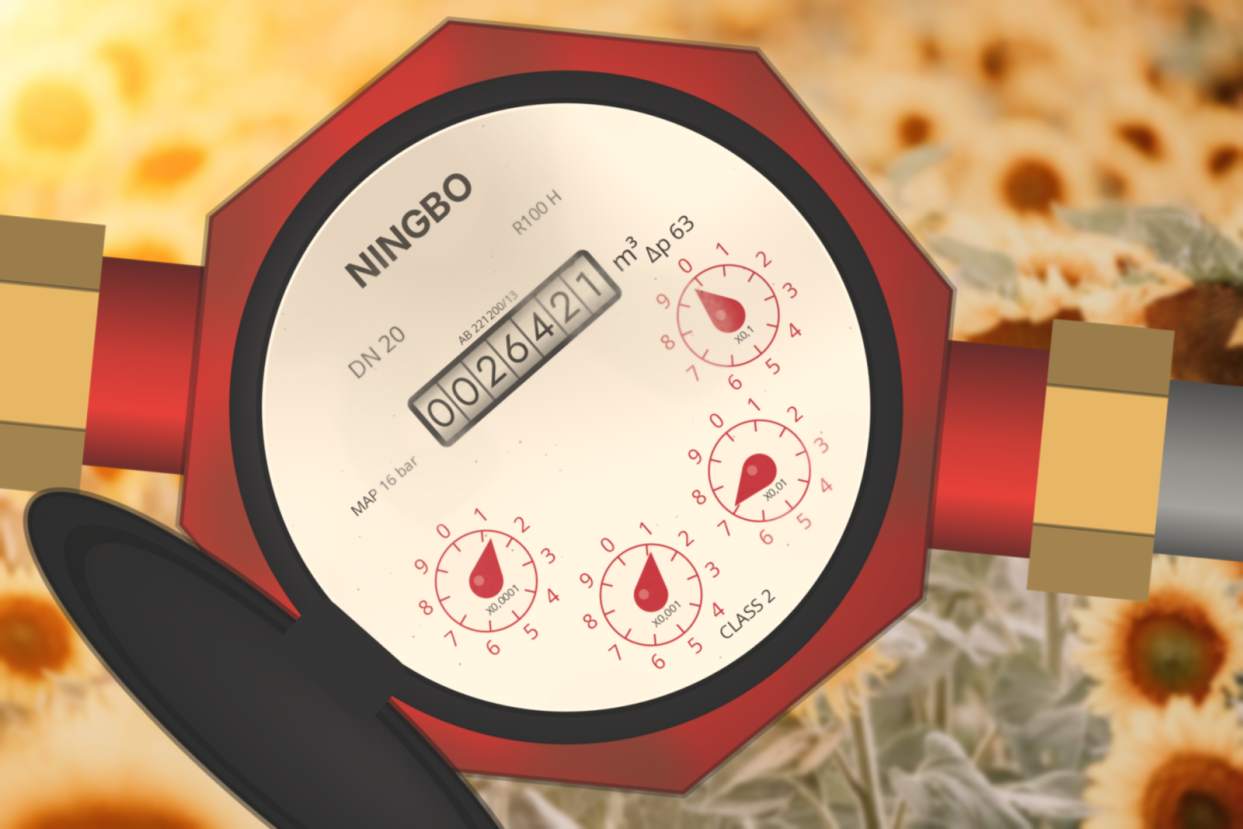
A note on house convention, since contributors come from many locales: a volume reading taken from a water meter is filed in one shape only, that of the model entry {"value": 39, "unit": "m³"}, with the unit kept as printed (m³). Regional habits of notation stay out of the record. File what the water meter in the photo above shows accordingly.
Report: {"value": 26420.9711, "unit": "m³"}
